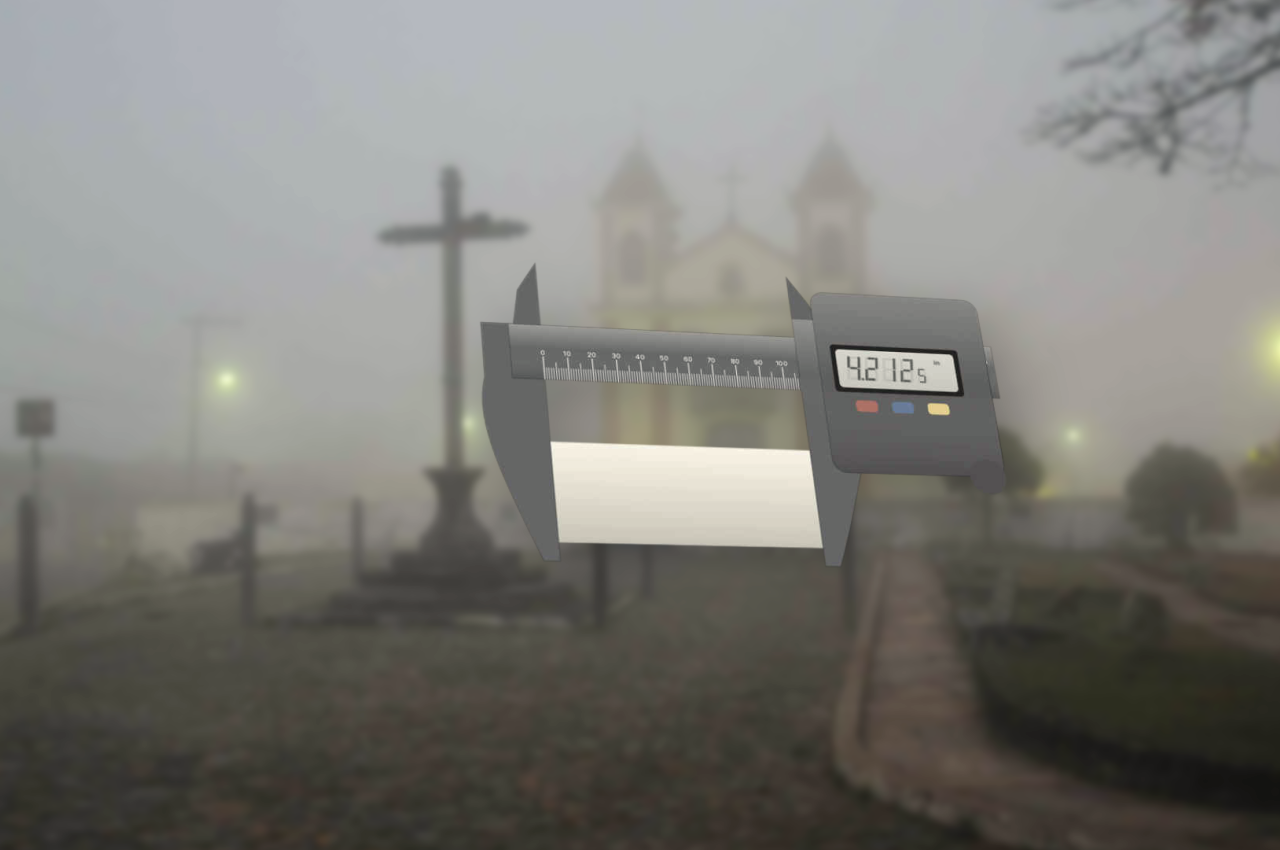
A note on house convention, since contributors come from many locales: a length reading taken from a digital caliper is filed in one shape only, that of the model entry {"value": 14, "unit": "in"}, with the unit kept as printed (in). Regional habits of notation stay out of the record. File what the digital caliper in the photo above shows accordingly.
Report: {"value": 4.2125, "unit": "in"}
